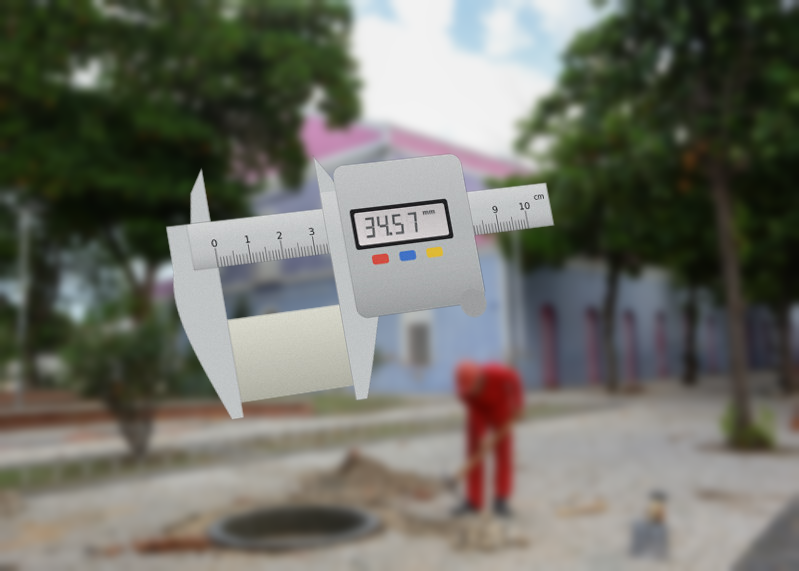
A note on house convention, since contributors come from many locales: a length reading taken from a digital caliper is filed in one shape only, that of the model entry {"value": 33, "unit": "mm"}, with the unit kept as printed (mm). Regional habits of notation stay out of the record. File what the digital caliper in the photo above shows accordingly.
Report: {"value": 34.57, "unit": "mm"}
